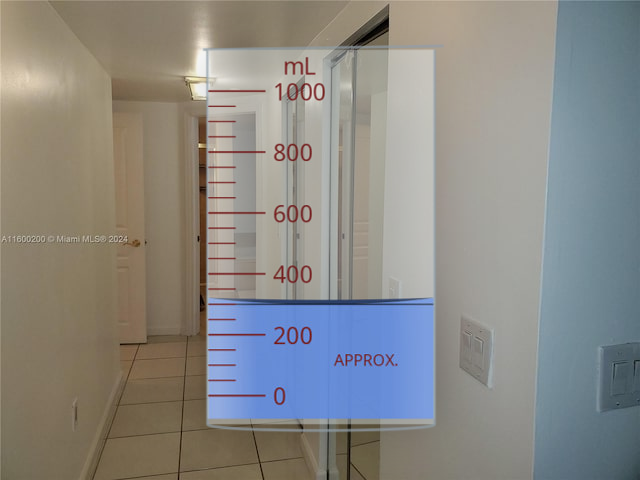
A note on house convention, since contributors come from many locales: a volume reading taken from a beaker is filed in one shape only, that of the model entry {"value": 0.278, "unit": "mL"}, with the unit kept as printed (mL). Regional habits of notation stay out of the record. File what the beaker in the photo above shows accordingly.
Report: {"value": 300, "unit": "mL"}
